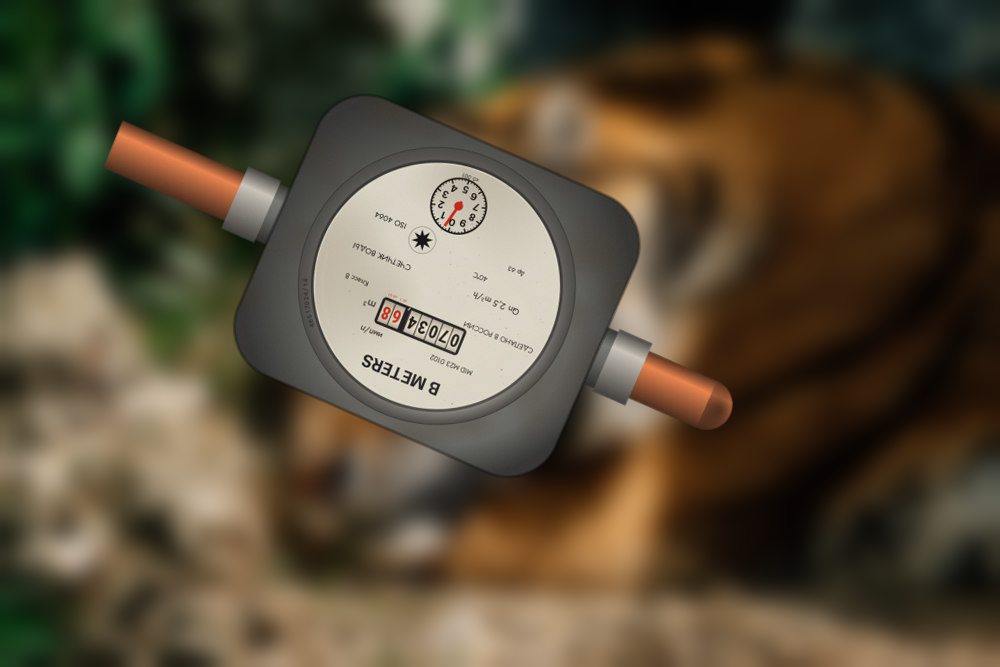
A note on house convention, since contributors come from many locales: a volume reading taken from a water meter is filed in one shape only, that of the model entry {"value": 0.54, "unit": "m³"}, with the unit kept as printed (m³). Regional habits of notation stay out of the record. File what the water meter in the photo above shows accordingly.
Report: {"value": 7034.680, "unit": "m³"}
